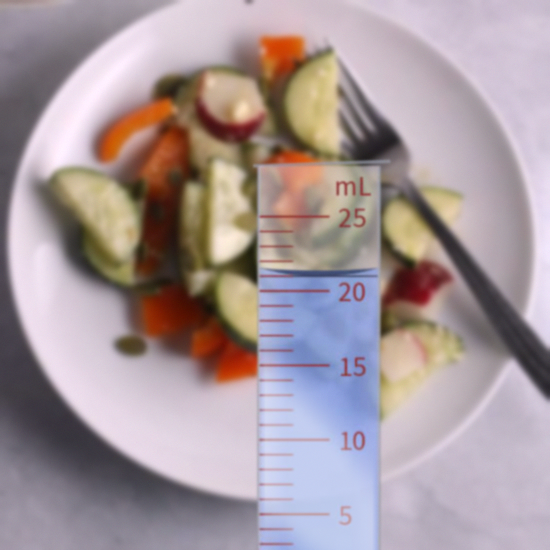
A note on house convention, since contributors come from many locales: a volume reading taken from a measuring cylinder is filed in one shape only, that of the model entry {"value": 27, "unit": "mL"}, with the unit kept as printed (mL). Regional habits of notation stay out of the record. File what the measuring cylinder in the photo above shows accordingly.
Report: {"value": 21, "unit": "mL"}
